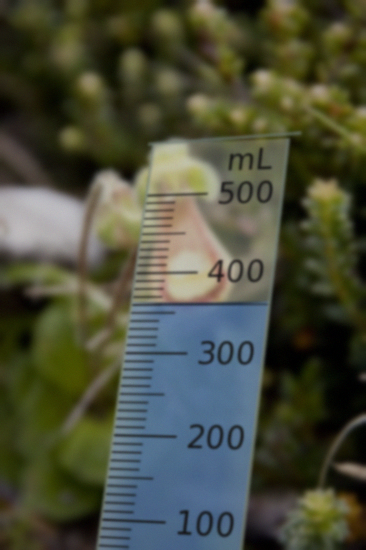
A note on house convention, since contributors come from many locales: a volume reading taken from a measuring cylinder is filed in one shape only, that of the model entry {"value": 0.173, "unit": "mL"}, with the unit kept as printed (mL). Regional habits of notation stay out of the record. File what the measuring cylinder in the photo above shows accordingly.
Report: {"value": 360, "unit": "mL"}
